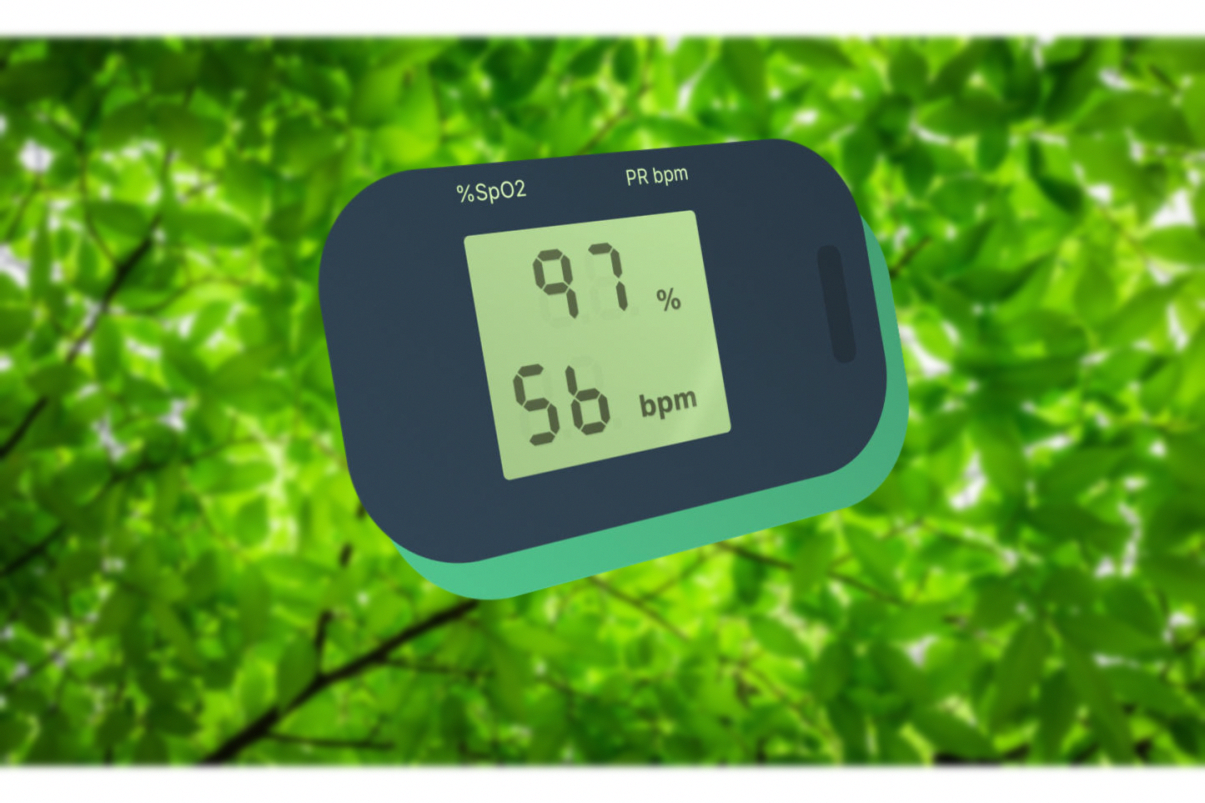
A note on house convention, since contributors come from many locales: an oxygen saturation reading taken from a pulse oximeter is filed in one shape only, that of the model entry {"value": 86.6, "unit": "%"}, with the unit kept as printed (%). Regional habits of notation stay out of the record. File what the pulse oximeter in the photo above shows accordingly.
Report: {"value": 97, "unit": "%"}
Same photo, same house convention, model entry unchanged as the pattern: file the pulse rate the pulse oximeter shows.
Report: {"value": 56, "unit": "bpm"}
